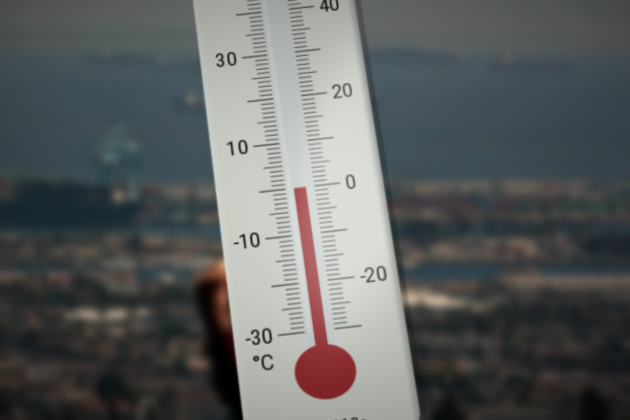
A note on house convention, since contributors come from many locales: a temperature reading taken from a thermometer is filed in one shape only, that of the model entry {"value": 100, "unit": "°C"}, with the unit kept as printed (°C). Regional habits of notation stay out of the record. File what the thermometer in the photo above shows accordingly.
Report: {"value": 0, "unit": "°C"}
